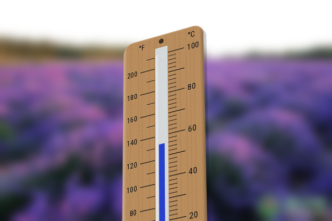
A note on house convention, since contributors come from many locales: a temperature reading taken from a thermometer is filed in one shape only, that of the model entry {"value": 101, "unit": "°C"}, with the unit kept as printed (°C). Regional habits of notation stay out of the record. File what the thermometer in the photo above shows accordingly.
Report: {"value": 56, "unit": "°C"}
